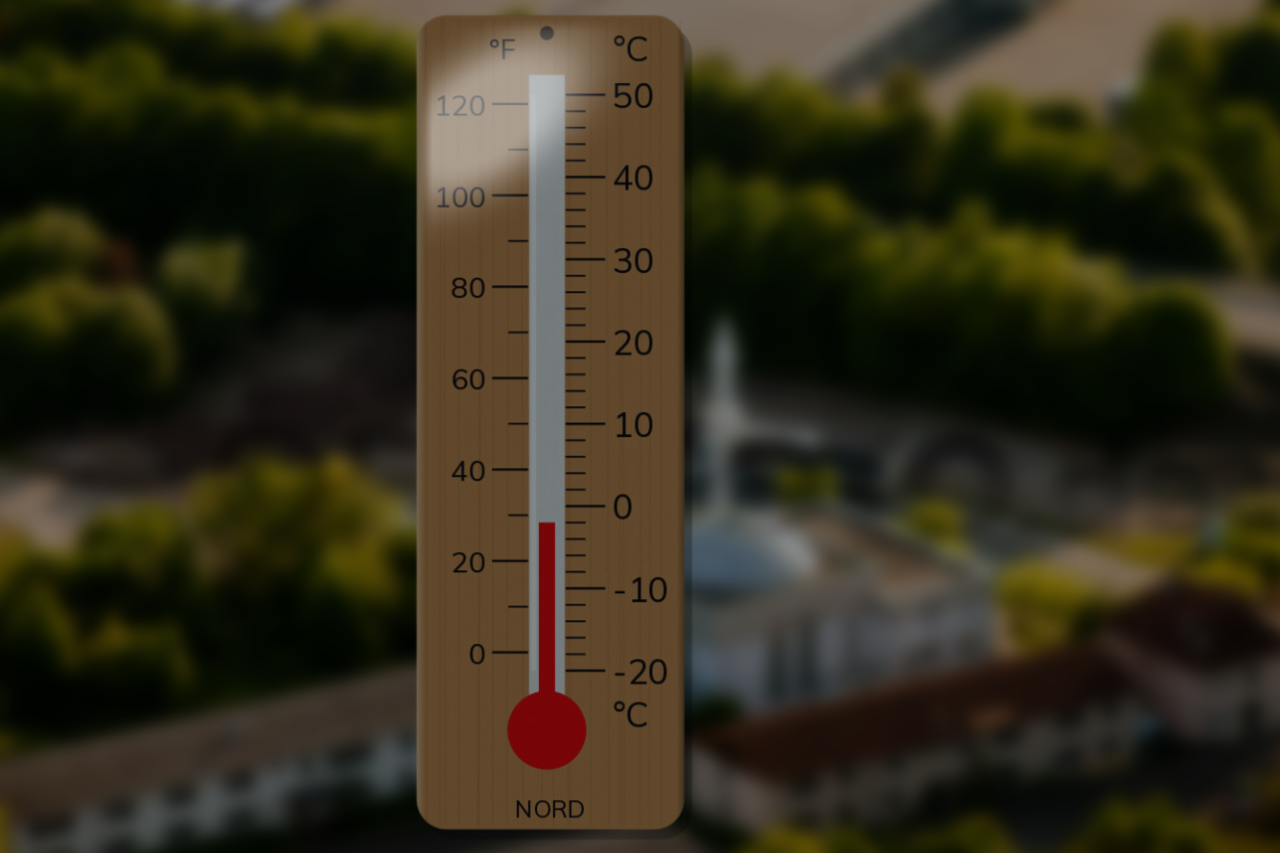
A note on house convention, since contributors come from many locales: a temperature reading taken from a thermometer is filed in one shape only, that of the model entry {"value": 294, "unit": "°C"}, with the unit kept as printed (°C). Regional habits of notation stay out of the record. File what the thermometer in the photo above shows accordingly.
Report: {"value": -2, "unit": "°C"}
